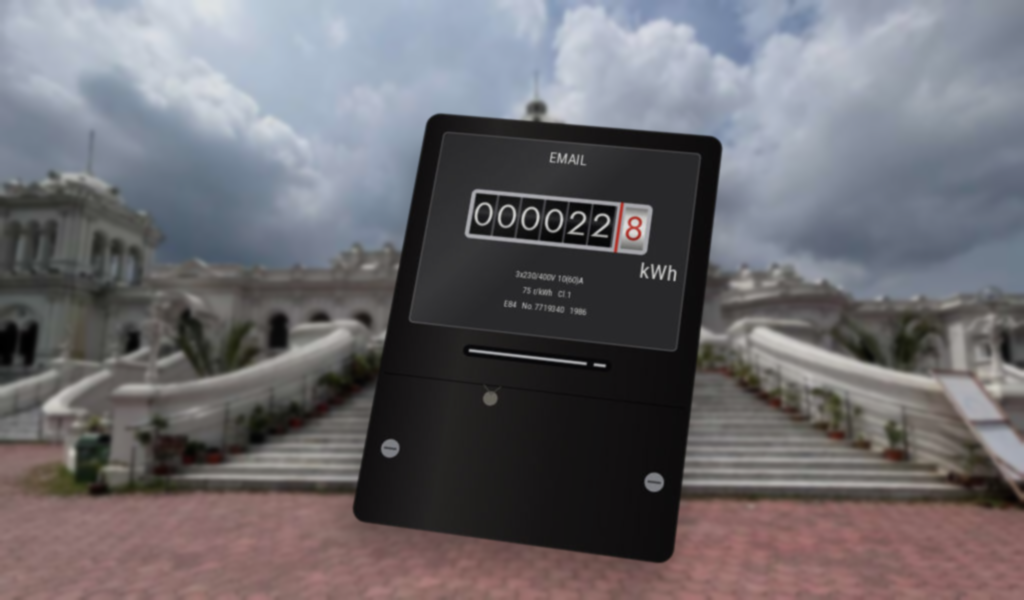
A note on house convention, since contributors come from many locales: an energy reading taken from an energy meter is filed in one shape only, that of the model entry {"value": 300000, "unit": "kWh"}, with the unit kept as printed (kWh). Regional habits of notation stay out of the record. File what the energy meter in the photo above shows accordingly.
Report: {"value": 22.8, "unit": "kWh"}
